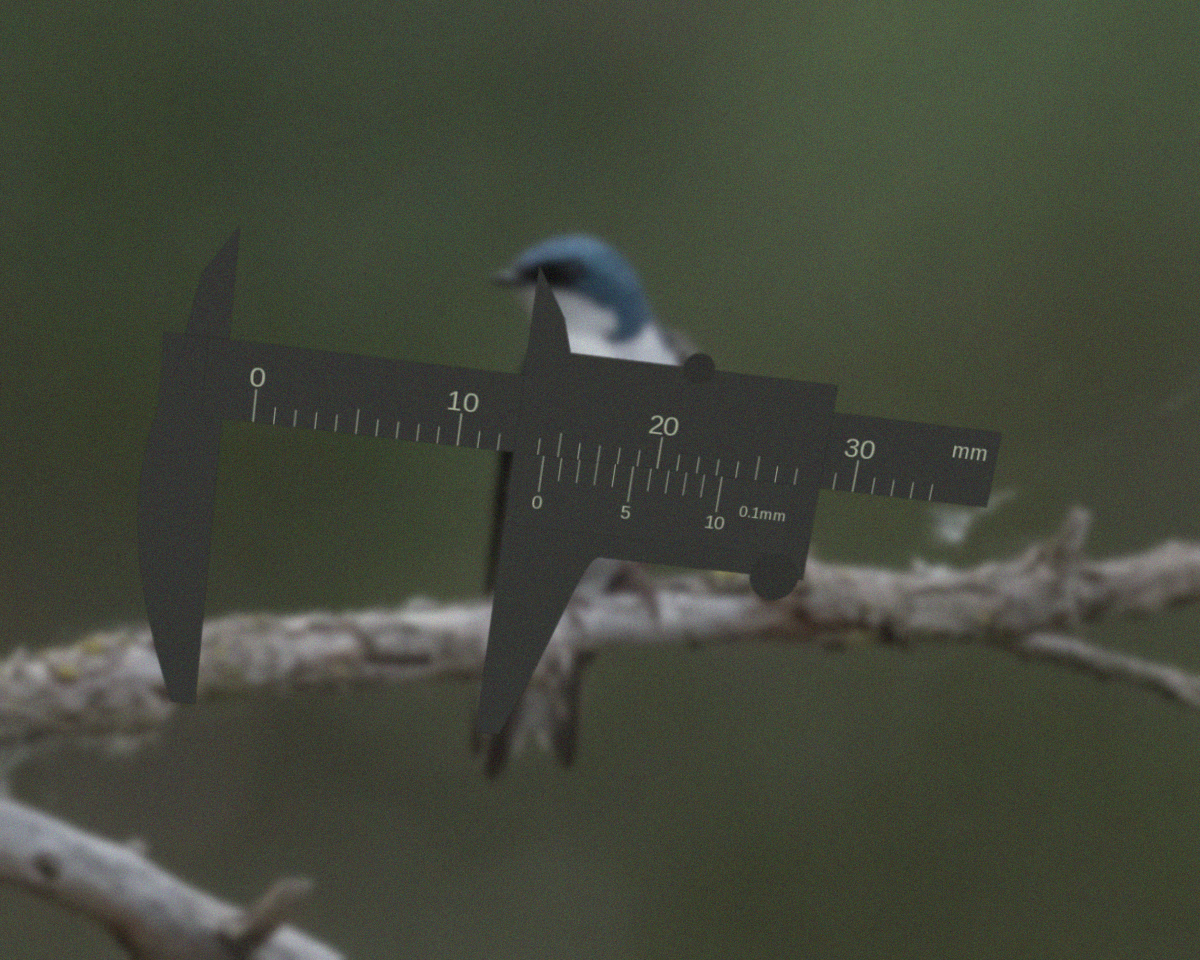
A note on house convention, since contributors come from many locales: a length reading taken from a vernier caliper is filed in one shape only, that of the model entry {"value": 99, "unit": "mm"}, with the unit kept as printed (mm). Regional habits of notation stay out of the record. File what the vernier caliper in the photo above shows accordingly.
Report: {"value": 14.3, "unit": "mm"}
